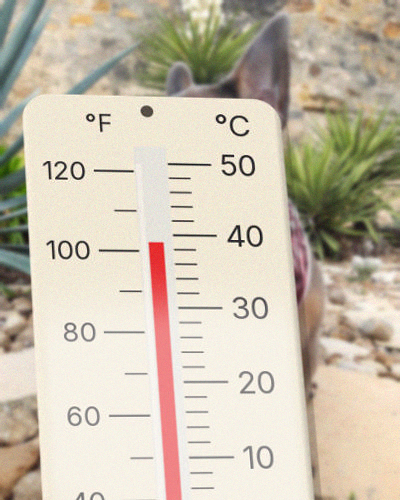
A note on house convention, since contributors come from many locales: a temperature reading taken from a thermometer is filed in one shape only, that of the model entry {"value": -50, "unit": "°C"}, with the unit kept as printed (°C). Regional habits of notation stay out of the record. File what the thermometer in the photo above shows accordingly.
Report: {"value": 39, "unit": "°C"}
